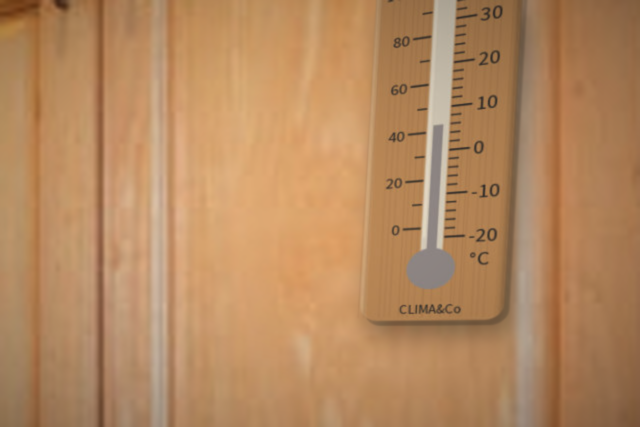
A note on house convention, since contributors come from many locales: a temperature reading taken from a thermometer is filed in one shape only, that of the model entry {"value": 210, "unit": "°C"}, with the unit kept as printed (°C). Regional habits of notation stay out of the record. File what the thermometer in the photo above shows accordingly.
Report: {"value": 6, "unit": "°C"}
